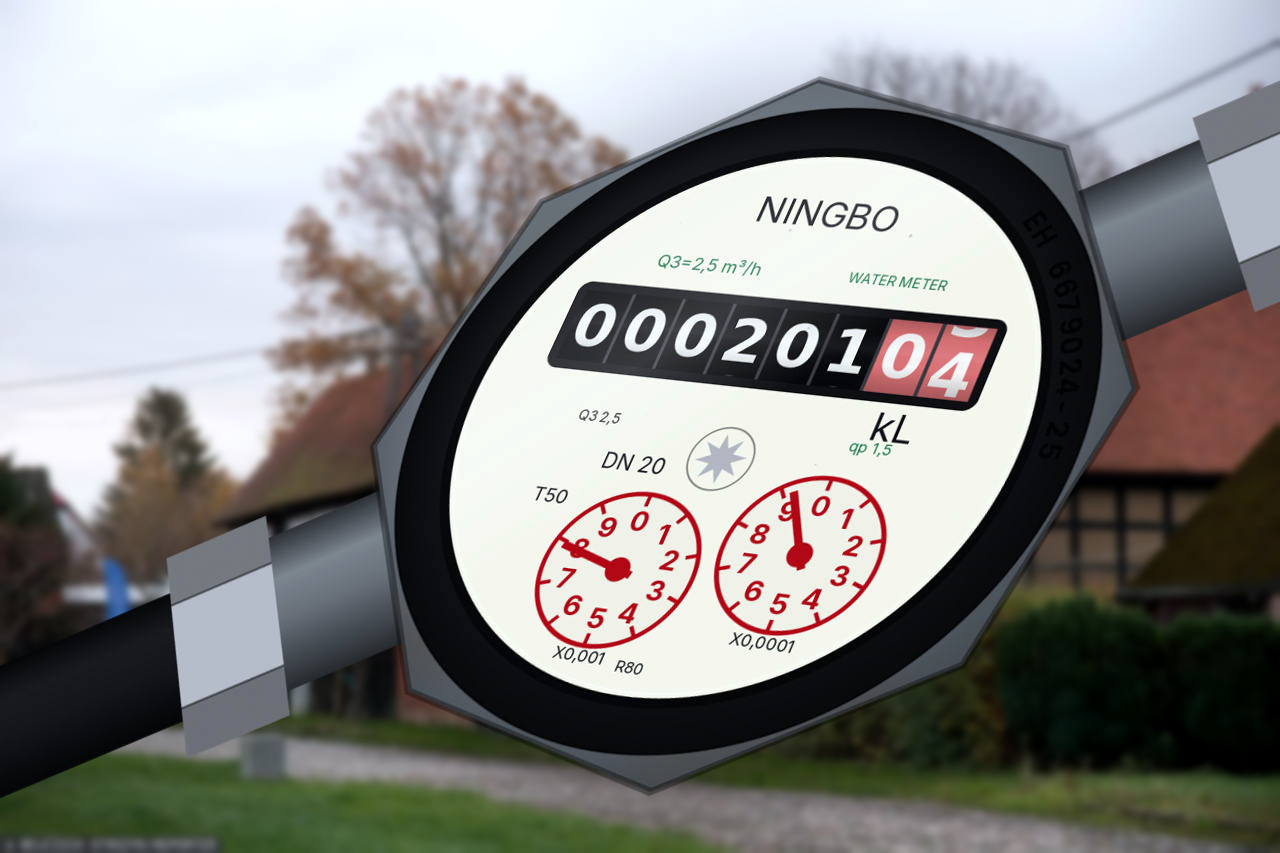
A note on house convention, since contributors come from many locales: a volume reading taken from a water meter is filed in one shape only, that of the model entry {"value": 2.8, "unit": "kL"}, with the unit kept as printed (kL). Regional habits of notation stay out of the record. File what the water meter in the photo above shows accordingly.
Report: {"value": 201.0379, "unit": "kL"}
